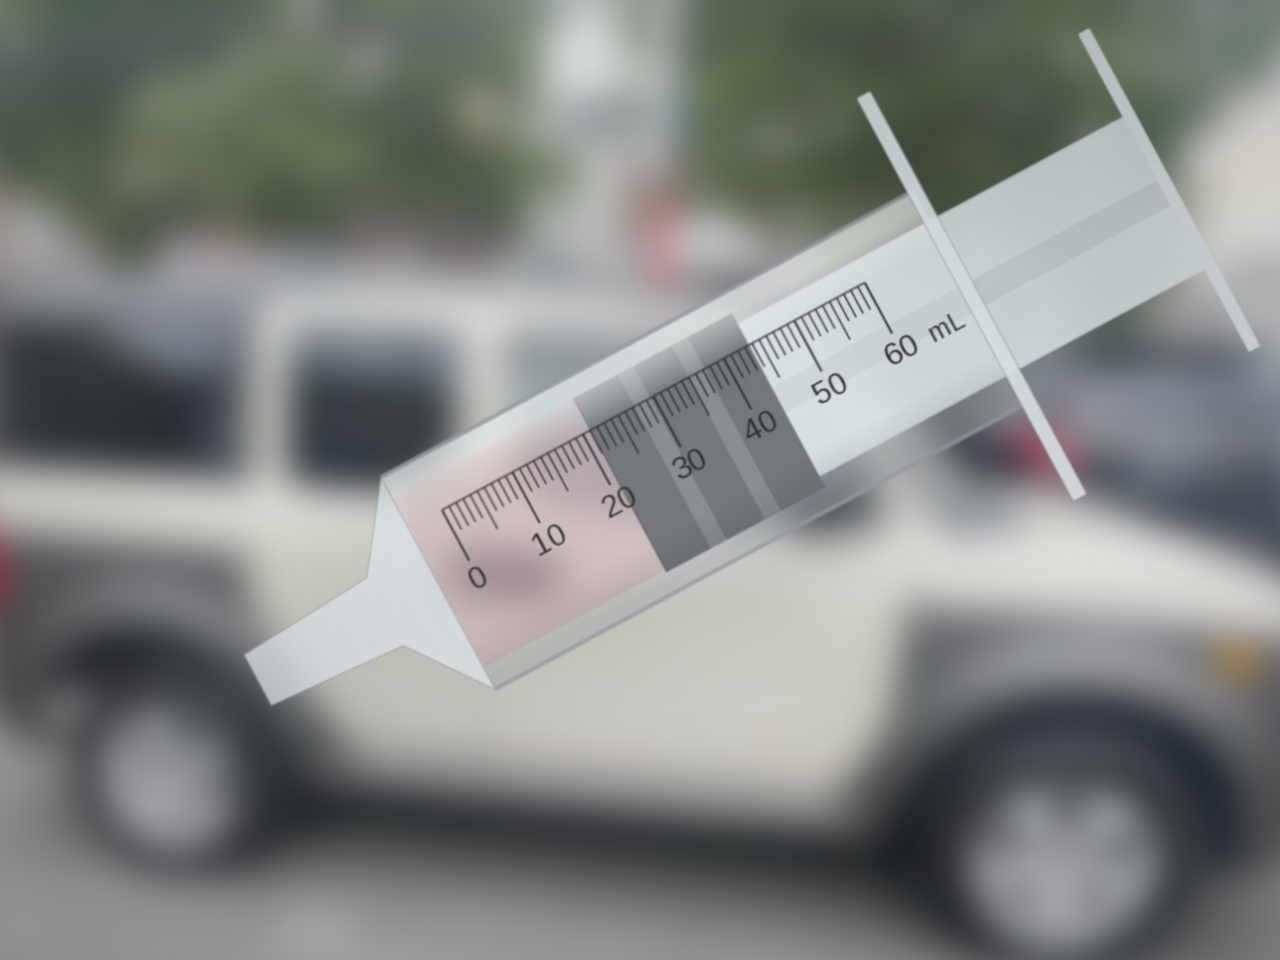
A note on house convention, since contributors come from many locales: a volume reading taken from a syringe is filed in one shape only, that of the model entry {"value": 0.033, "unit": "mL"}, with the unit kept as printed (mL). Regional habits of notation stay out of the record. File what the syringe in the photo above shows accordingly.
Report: {"value": 21, "unit": "mL"}
